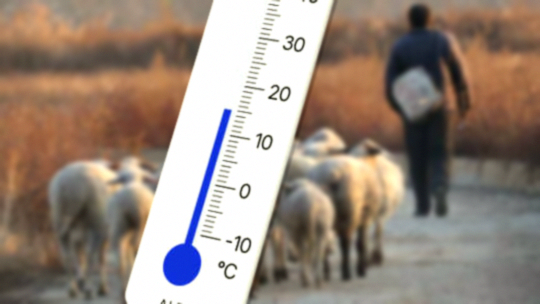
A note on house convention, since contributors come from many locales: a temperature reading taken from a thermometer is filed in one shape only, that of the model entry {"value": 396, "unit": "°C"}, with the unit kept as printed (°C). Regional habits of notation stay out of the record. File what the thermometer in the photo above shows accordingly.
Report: {"value": 15, "unit": "°C"}
